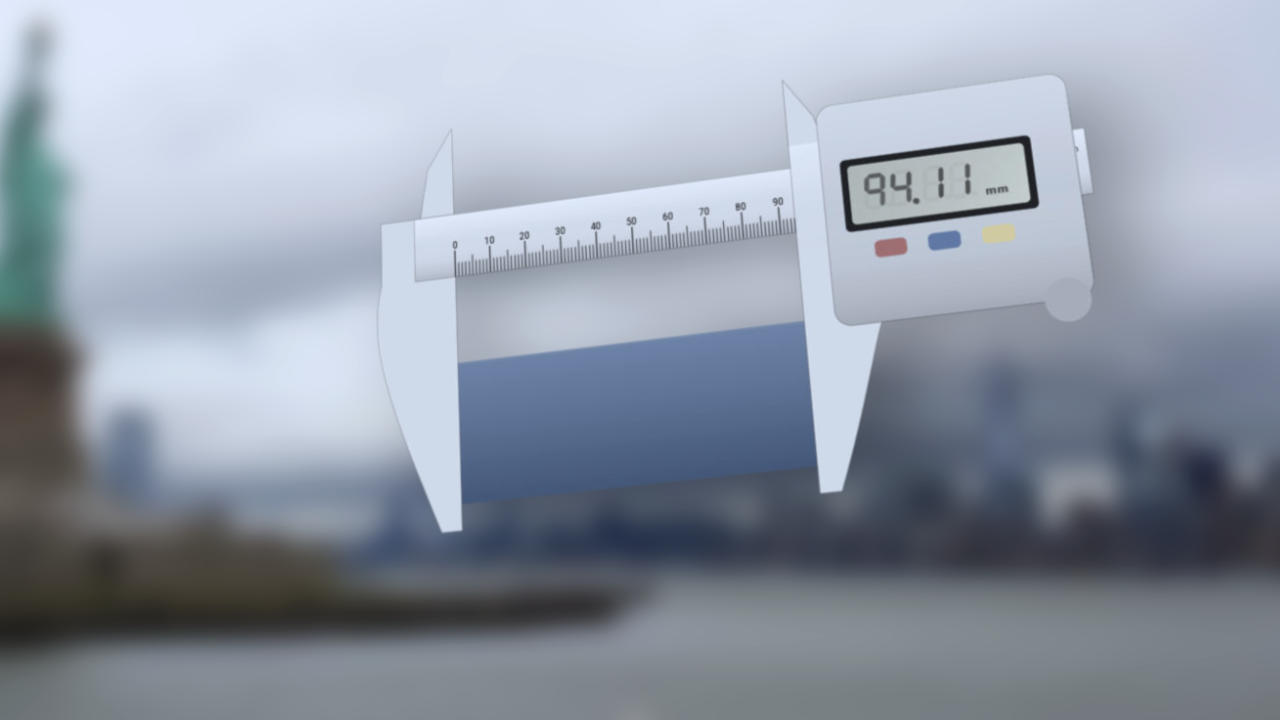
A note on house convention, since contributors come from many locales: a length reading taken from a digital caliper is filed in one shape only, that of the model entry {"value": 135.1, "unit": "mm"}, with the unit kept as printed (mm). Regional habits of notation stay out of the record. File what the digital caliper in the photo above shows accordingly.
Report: {"value": 94.11, "unit": "mm"}
